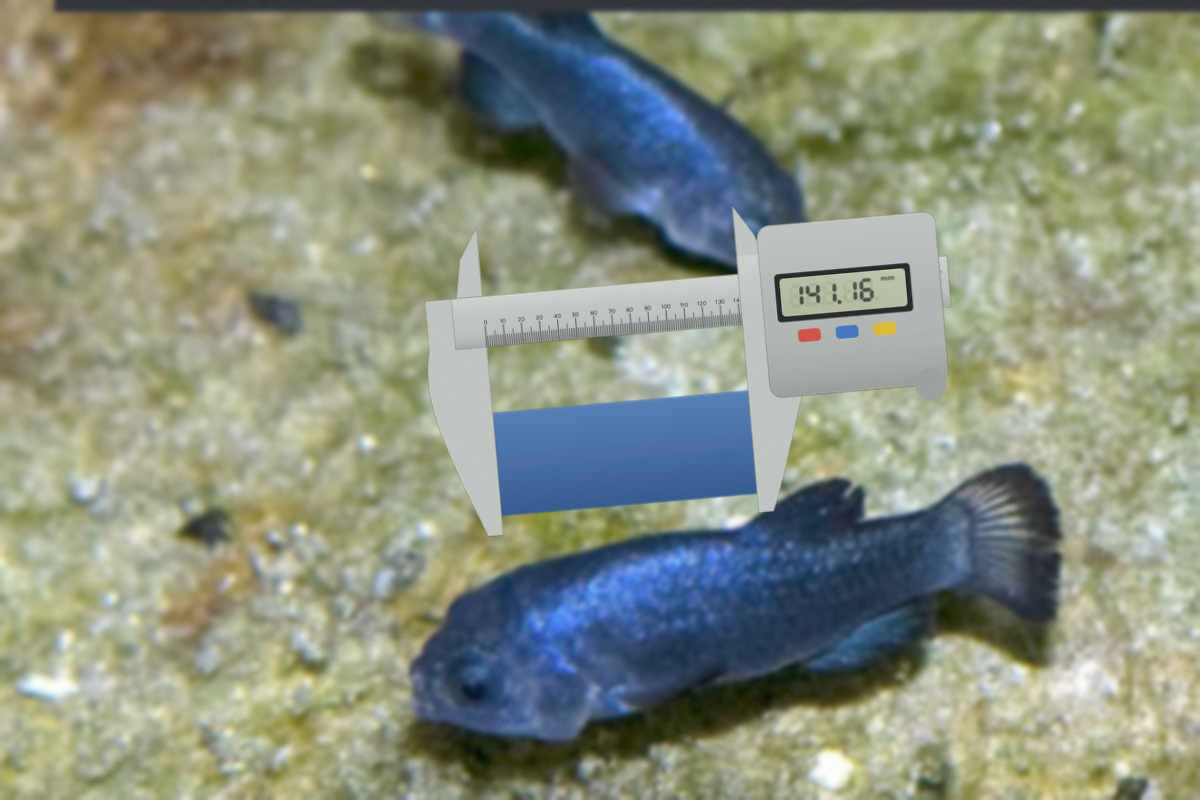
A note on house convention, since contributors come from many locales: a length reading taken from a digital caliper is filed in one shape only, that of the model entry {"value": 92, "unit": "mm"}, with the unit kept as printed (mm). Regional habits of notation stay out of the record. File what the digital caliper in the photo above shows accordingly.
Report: {"value": 141.16, "unit": "mm"}
